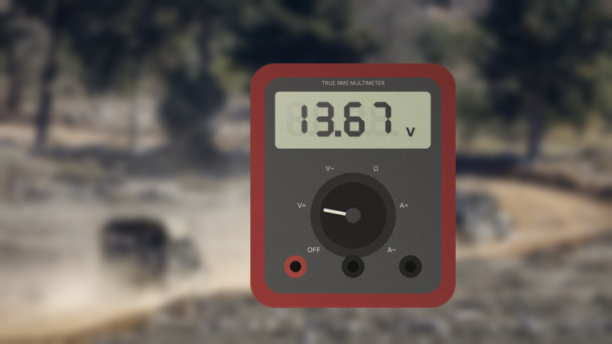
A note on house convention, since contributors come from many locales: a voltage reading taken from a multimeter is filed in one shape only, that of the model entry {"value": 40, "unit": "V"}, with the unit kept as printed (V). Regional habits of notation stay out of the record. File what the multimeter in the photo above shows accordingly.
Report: {"value": 13.67, "unit": "V"}
